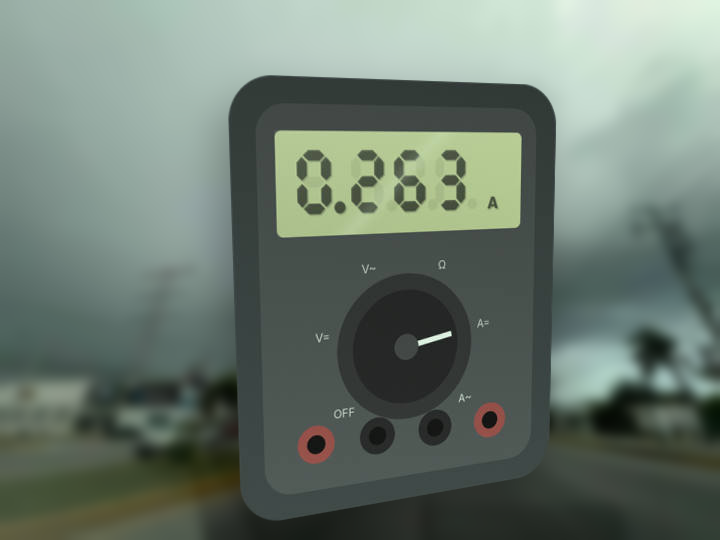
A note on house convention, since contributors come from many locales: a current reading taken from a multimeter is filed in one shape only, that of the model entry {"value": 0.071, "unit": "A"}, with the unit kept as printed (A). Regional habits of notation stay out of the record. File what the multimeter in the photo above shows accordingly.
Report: {"value": 0.263, "unit": "A"}
